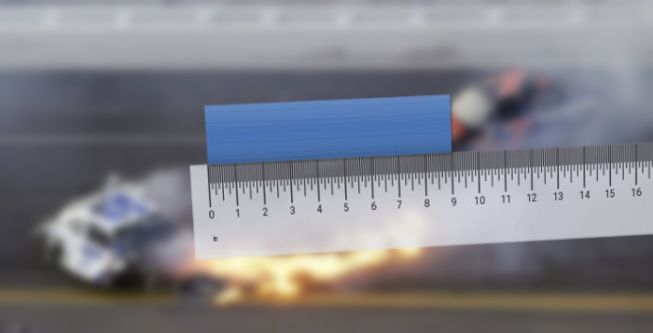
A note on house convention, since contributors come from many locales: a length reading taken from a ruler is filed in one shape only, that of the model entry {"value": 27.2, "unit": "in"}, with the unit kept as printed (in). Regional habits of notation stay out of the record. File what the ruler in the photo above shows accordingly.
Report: {"value": 9, "unit": "in"}
